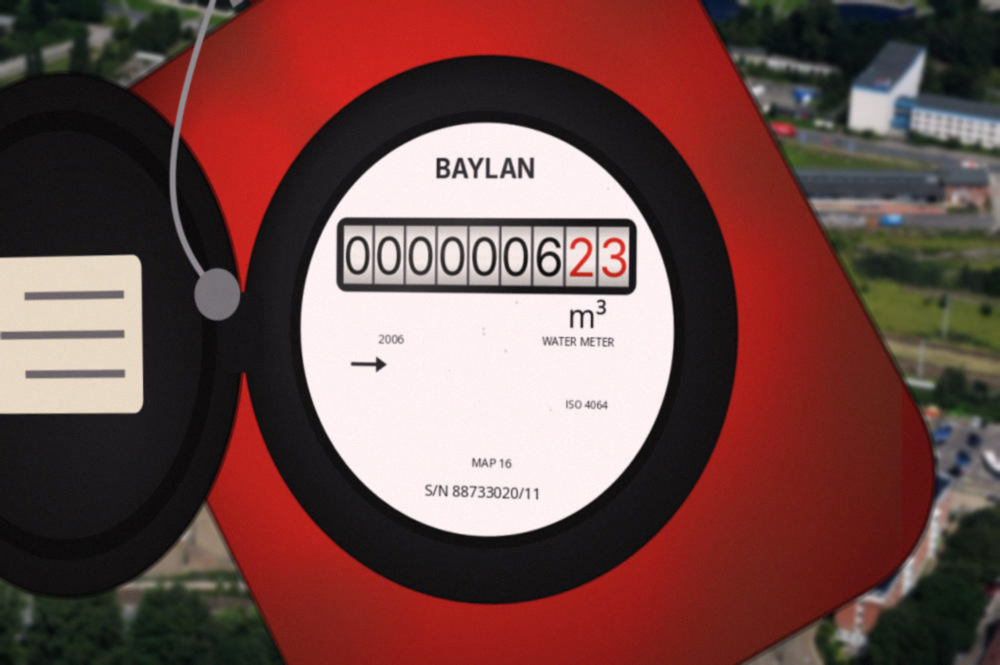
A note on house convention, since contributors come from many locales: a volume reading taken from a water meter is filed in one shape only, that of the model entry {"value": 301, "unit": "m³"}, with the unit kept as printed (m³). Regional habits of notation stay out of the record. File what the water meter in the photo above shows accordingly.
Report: {"value": 6.23, "unit": "m³"}
